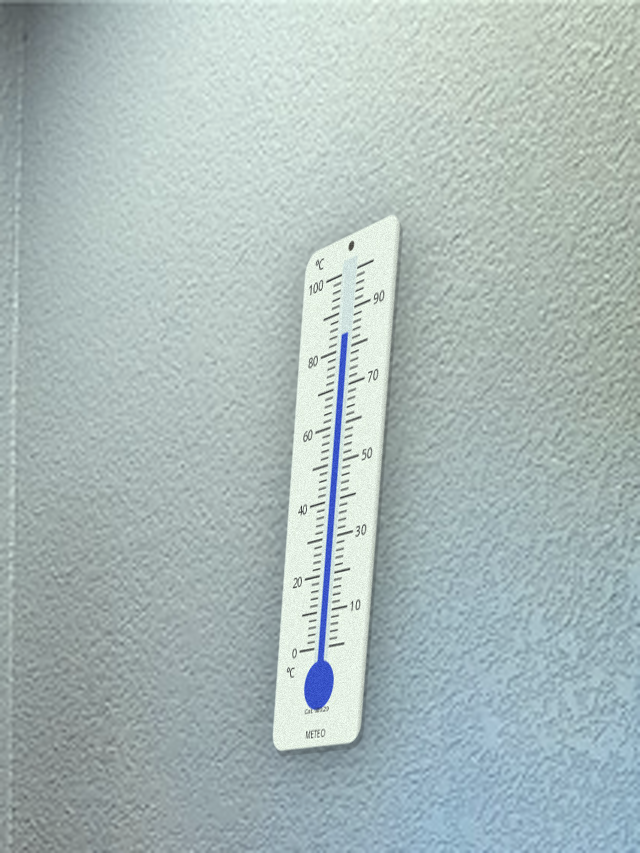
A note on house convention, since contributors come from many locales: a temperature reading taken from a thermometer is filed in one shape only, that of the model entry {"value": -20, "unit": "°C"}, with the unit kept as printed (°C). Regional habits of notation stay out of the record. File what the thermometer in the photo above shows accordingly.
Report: {"value": 84, "unit": "°C"}
